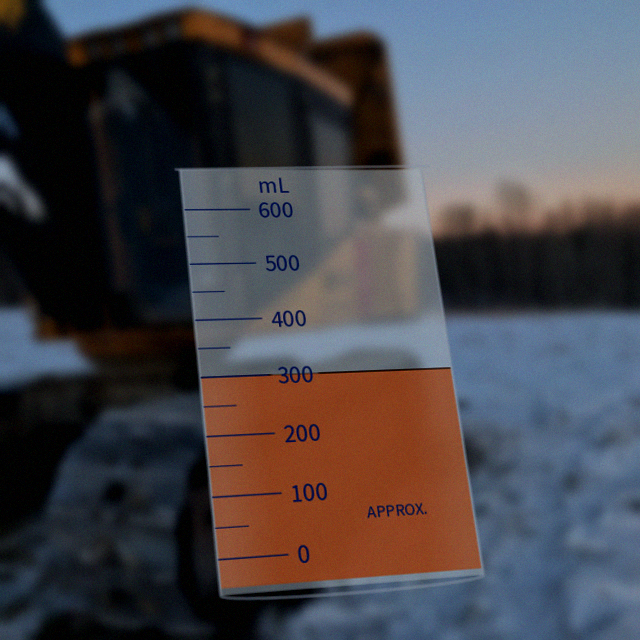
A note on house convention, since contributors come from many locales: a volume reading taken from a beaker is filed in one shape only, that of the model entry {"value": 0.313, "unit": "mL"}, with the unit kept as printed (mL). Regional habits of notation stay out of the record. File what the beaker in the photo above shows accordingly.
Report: {"value": 300, "unit": "mL"}
